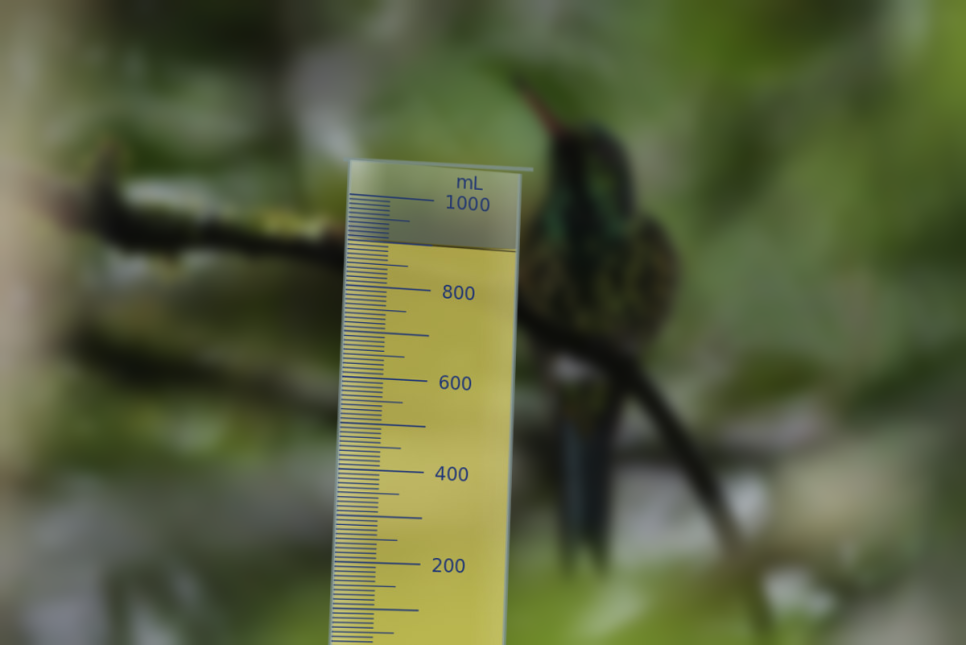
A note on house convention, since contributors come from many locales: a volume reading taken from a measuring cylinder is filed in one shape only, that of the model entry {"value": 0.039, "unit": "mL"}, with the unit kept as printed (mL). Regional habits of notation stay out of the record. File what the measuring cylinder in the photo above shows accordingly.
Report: {"value": 900, "unit": "mL"}
